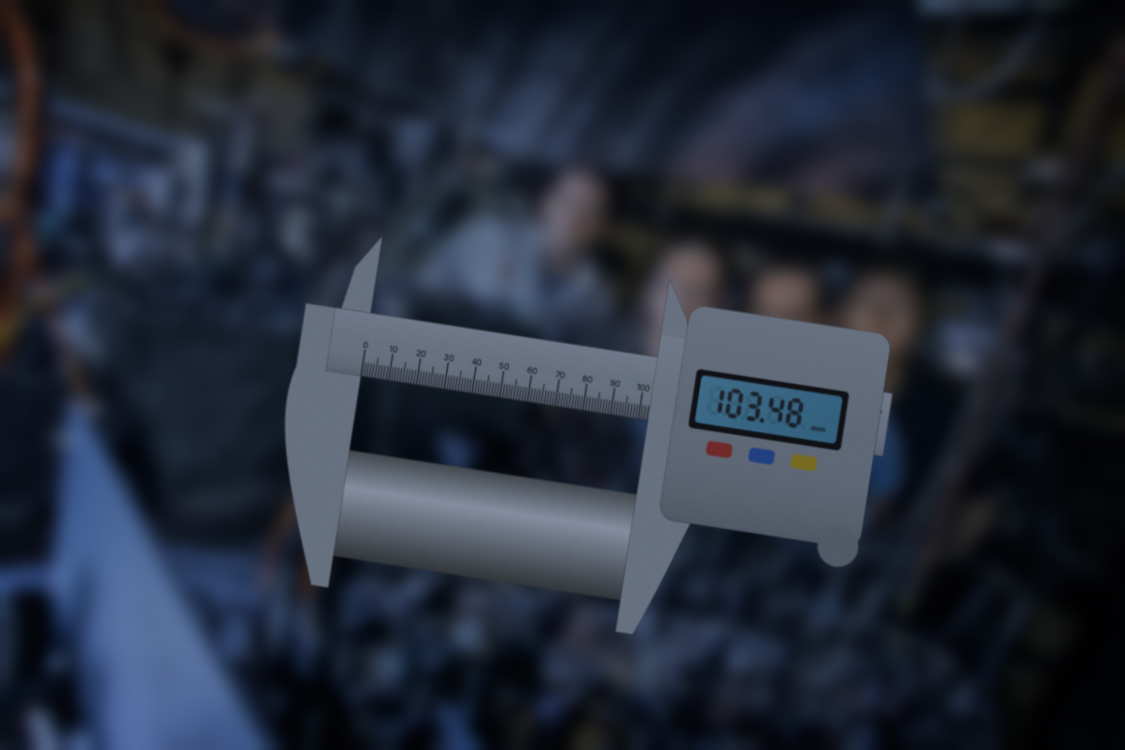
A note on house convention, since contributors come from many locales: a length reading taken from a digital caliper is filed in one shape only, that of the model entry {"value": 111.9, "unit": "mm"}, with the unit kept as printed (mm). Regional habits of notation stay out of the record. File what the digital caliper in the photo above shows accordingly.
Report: {"value": 103.48, "unit": "mm"}
